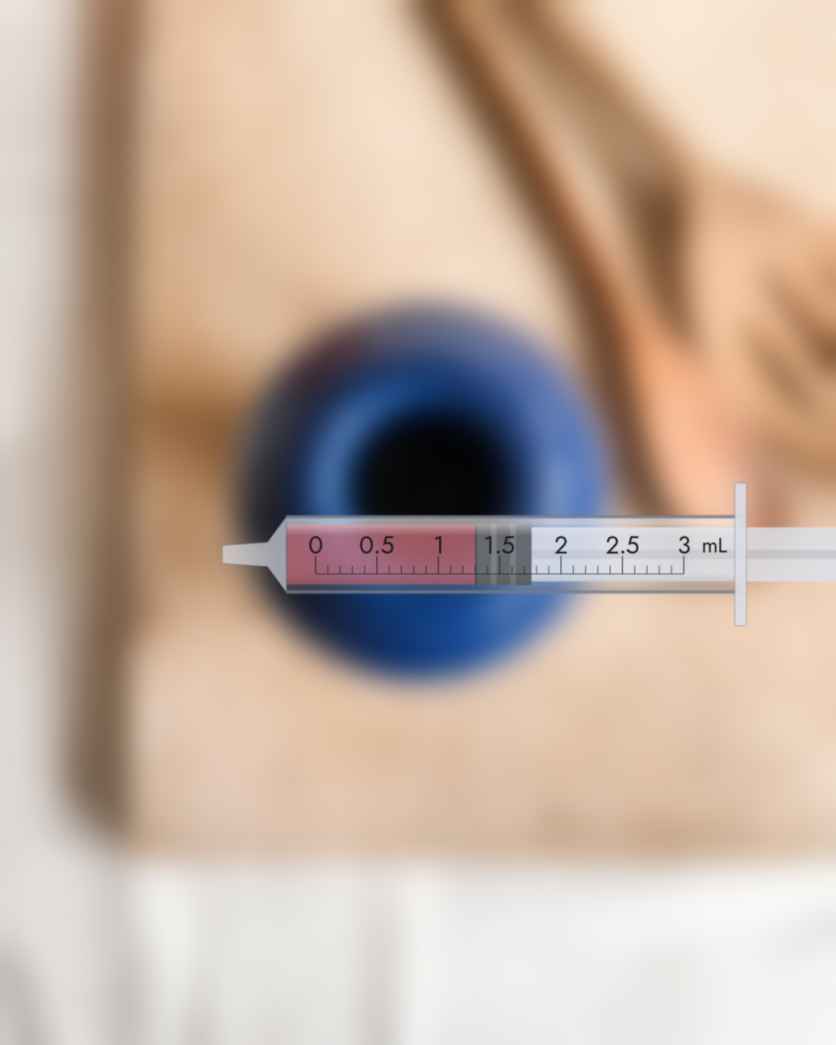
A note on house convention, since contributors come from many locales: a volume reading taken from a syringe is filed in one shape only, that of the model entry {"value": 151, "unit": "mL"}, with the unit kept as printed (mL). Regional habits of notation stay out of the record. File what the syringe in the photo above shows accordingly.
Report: {"value": 1.3, "unit": "mL"}
